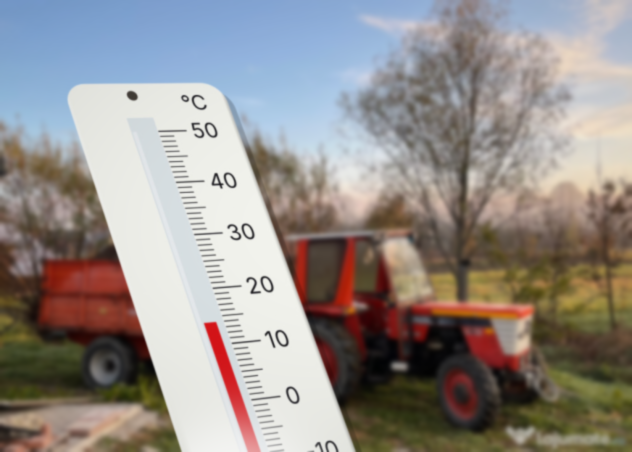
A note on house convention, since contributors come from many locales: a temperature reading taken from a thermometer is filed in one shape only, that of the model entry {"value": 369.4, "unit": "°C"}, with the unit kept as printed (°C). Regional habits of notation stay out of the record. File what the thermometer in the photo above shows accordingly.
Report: {"value": 14, "unit": "°C"}
